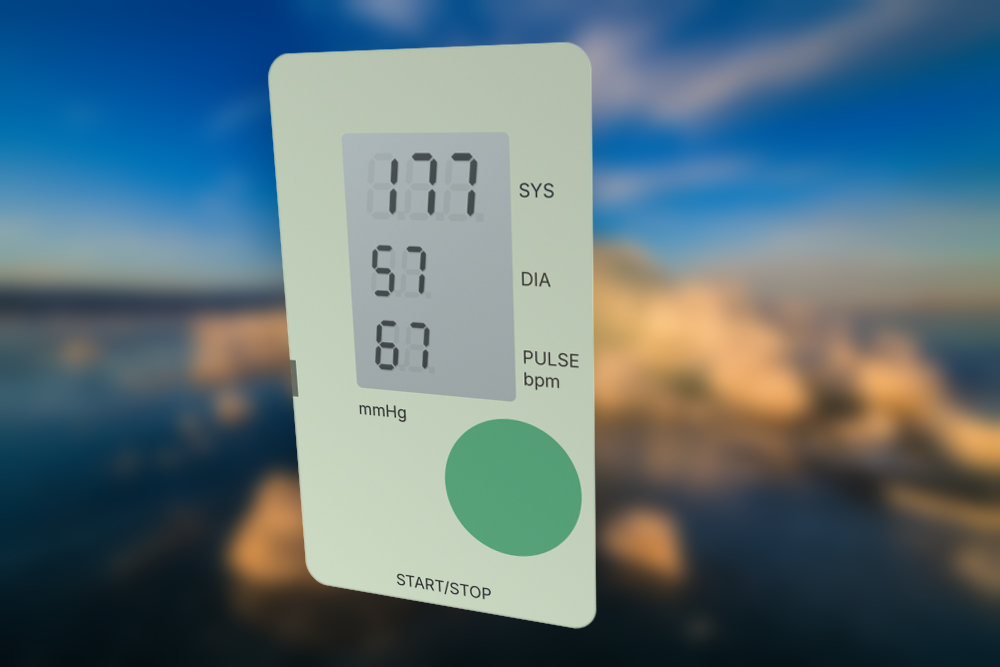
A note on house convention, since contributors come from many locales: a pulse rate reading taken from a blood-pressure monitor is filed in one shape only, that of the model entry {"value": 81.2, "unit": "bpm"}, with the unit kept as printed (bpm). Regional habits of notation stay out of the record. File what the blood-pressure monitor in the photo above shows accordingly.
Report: {"value": 67, "unit": "bpm"}
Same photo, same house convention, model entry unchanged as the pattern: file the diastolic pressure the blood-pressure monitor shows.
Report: {"value": 57, "unit": "mmHg"}
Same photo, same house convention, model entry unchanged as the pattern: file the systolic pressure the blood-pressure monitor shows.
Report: {"value": 177, "unit": "mmHg"}
